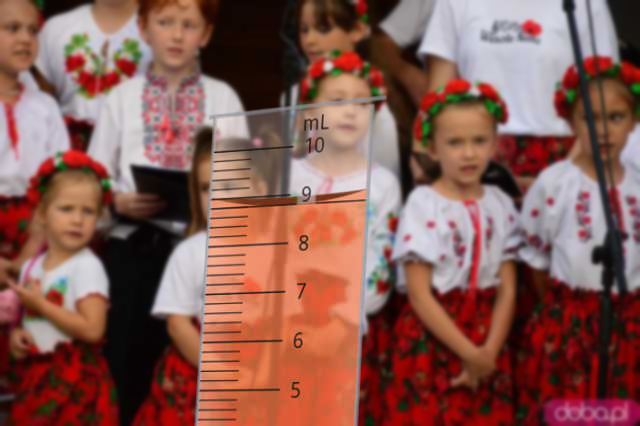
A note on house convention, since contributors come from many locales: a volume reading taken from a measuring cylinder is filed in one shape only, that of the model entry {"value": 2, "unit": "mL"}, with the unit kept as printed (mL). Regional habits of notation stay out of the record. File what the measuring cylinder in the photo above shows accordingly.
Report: {"value": 8.8, "unit": "mL"}
